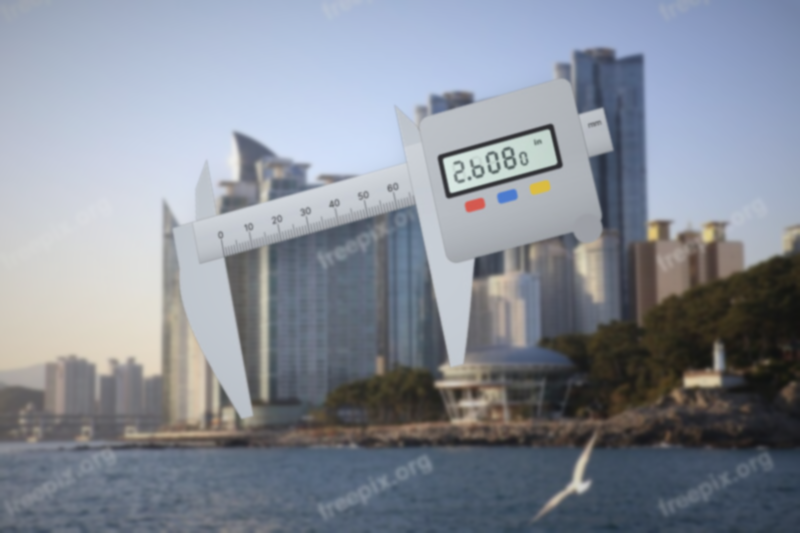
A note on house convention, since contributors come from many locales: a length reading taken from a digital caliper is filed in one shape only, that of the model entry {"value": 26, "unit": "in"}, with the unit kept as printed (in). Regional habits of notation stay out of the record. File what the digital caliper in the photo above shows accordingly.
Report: {"value": 2.6080, "unit": "in"}
